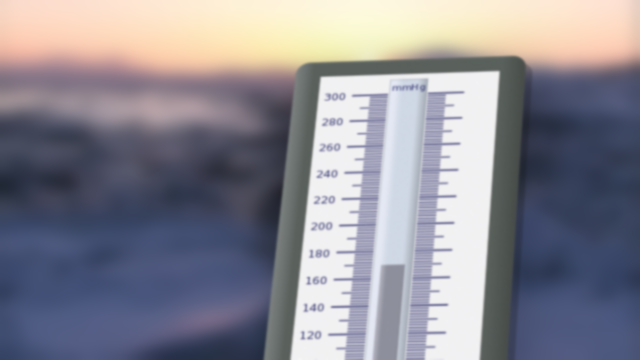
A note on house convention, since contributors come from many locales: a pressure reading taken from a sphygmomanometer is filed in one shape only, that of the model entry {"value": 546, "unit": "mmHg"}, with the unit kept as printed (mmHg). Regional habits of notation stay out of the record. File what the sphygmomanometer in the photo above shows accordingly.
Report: {"value": 170, "unit": "mmHg"}
